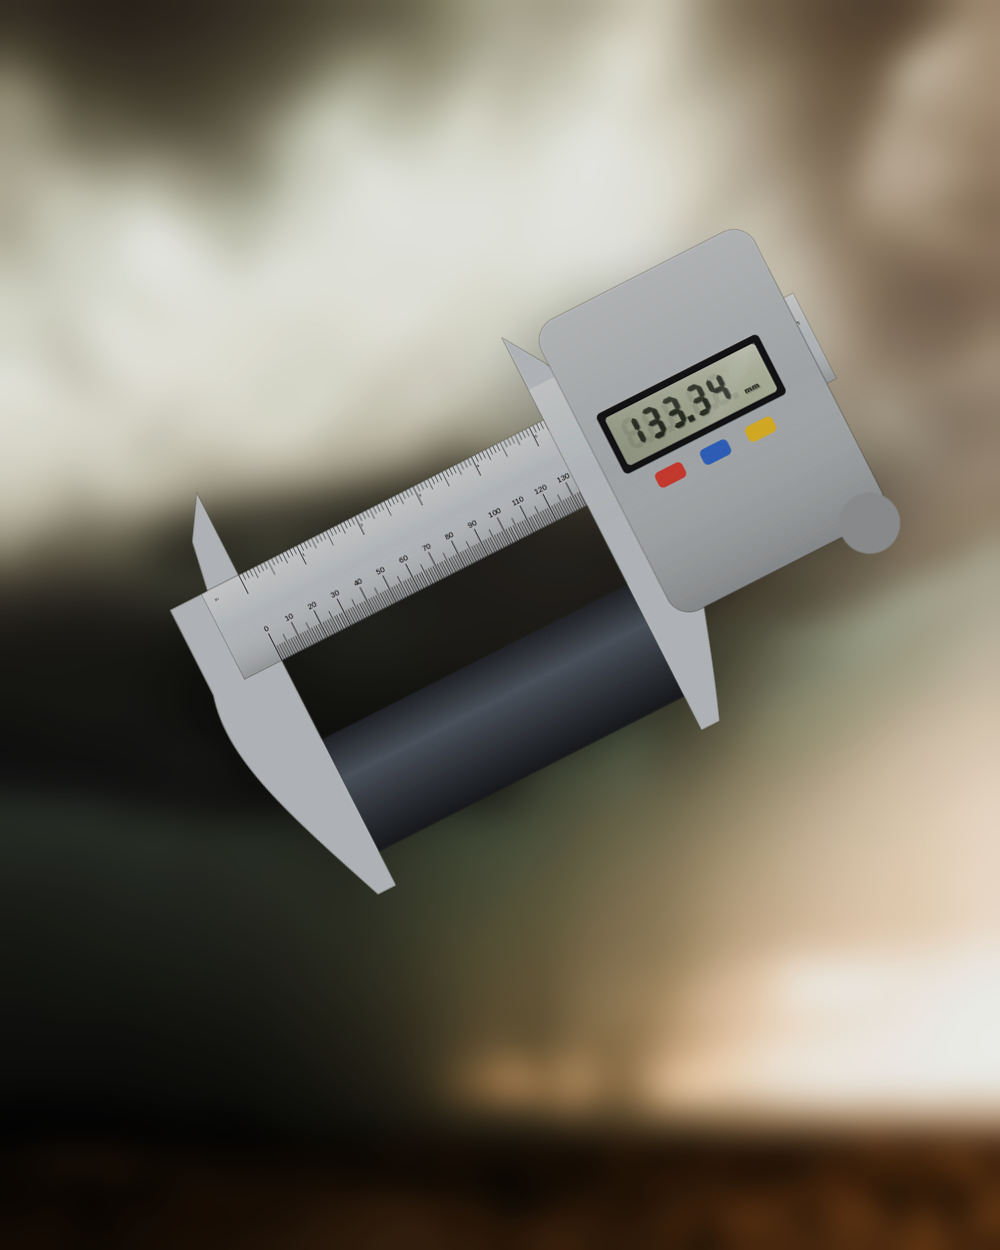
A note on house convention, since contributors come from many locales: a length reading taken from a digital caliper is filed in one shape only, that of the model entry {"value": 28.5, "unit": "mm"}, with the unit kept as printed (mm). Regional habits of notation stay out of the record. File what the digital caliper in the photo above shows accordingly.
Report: {"value": 133.34, "unit": "mm"}
